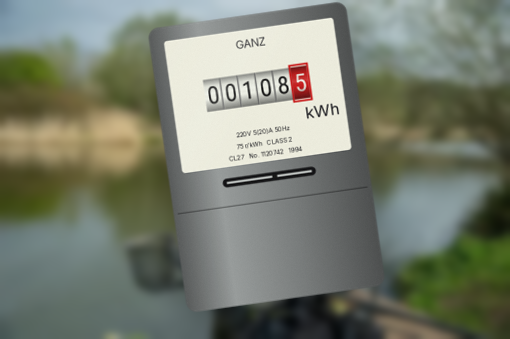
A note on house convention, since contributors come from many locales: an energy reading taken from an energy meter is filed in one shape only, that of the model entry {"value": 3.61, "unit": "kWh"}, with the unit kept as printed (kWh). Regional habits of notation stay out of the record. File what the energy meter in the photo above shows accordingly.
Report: {"value": 108.5, "unit": "kWh"}
